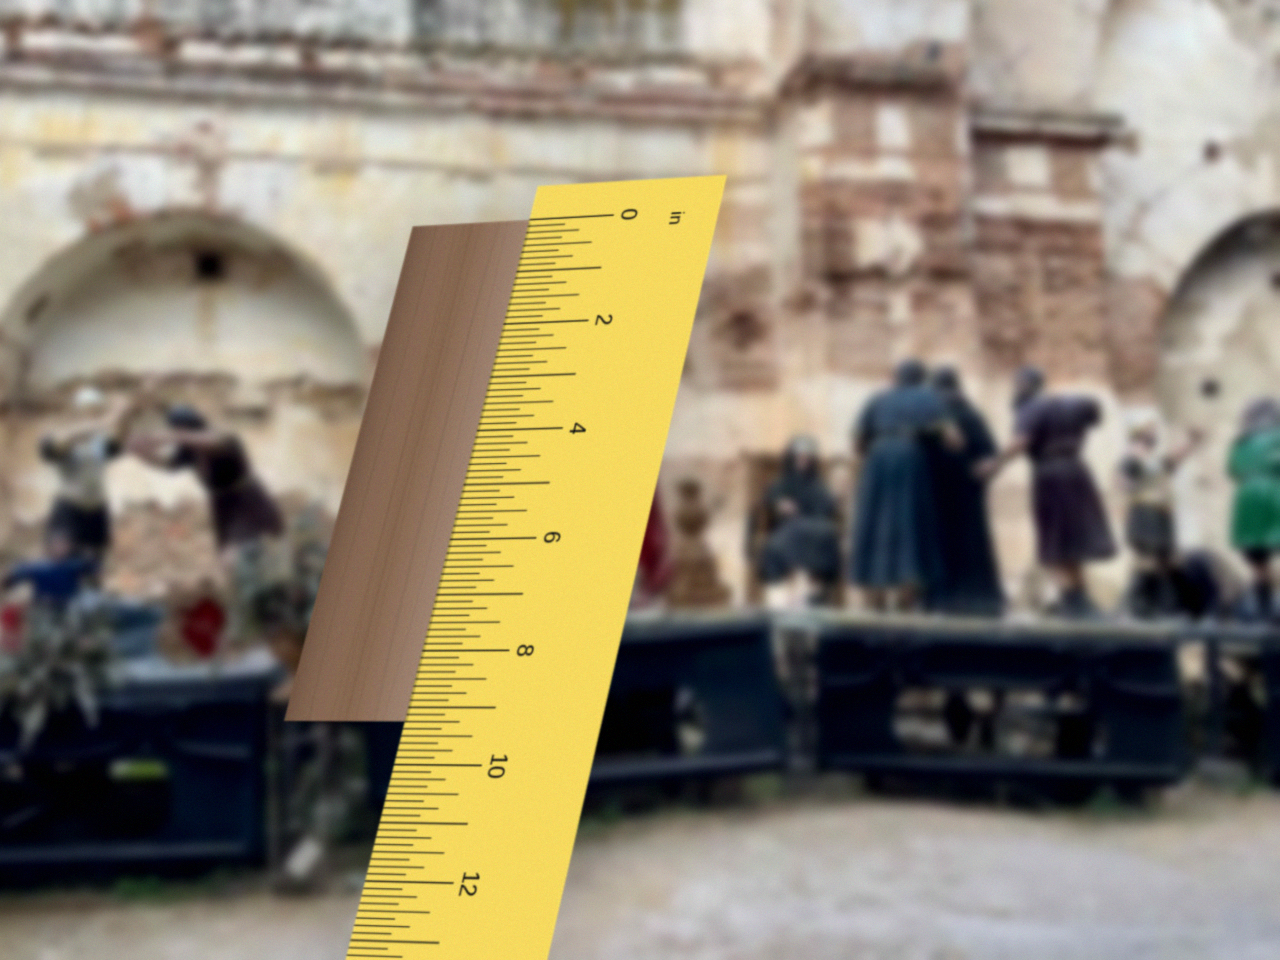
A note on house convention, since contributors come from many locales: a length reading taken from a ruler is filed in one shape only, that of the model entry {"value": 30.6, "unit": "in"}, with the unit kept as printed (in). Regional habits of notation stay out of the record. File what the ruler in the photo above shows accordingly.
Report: {"value": 9.25, "unit": "in"}
